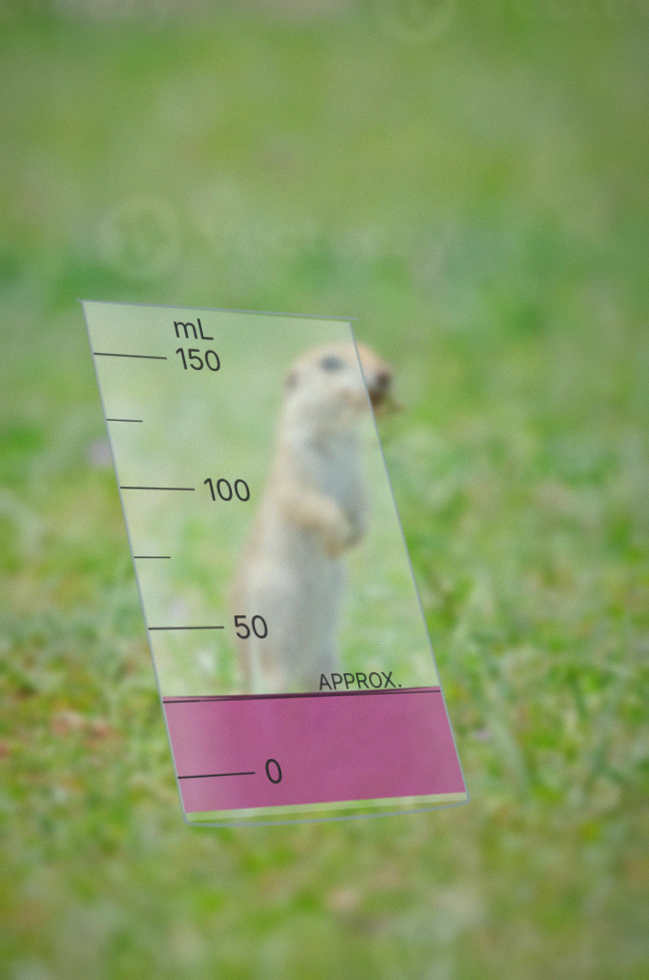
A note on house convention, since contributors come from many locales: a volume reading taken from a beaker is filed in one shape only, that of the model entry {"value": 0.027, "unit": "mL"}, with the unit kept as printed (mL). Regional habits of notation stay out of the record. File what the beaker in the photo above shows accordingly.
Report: {"value": 25, "unit": "mL"}
